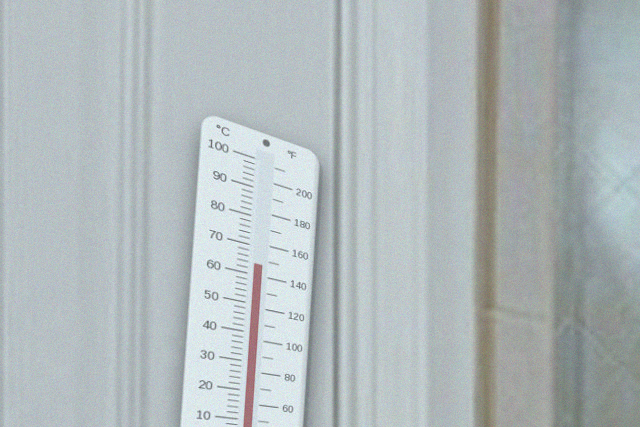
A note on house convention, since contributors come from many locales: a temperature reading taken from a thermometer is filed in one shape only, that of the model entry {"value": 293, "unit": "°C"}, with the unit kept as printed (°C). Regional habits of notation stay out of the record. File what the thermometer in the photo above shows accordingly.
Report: {"value": 64, "unit": "°C"}
